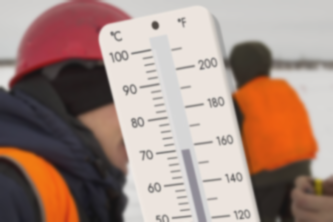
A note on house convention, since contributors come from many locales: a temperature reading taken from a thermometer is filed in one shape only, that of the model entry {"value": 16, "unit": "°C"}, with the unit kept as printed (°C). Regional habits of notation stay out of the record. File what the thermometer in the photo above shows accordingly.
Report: {"value": 70, "unit": "°C"}
